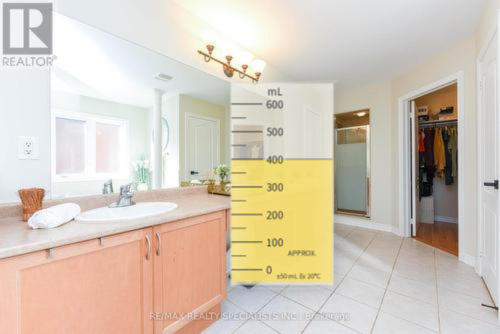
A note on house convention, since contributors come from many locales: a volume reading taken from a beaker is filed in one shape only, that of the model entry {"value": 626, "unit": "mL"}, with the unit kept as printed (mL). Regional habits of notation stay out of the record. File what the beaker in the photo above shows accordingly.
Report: {"value": 400, "unit": "mL"}
